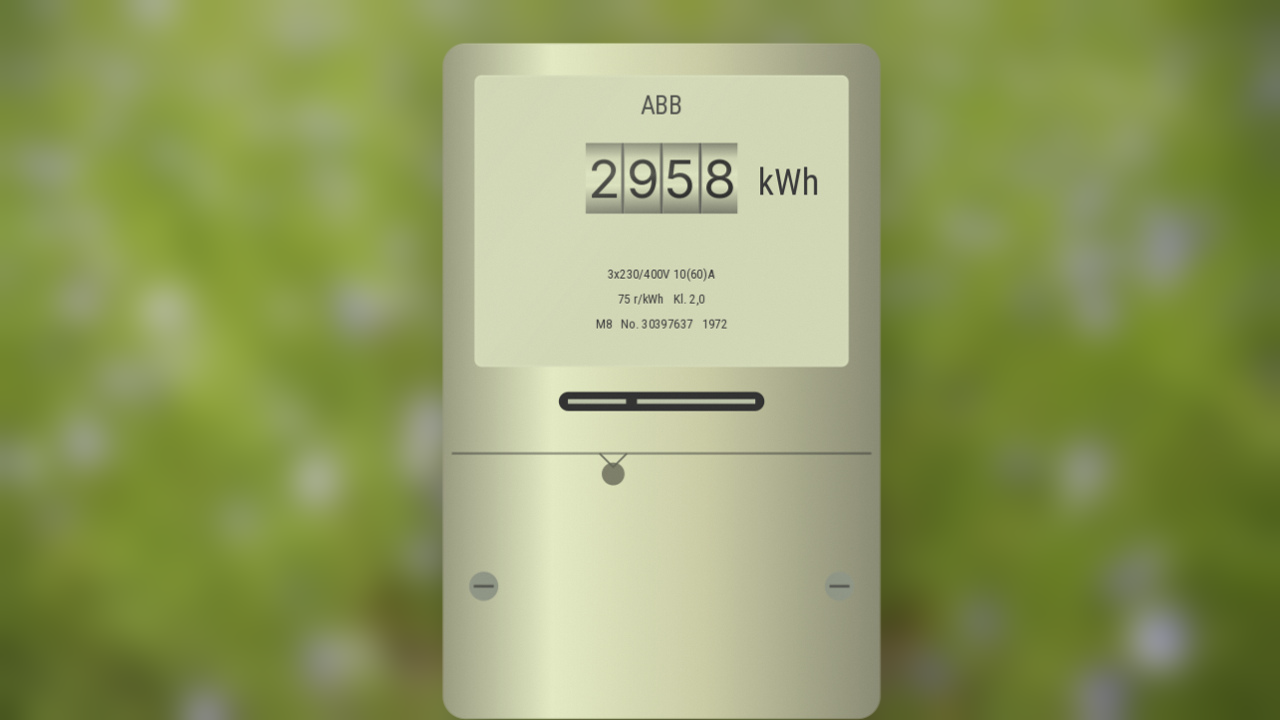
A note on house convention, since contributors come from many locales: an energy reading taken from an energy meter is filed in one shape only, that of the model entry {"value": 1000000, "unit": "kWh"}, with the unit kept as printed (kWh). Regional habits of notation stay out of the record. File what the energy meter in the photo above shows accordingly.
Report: {"value": 2958, "unit": "kWh"}
